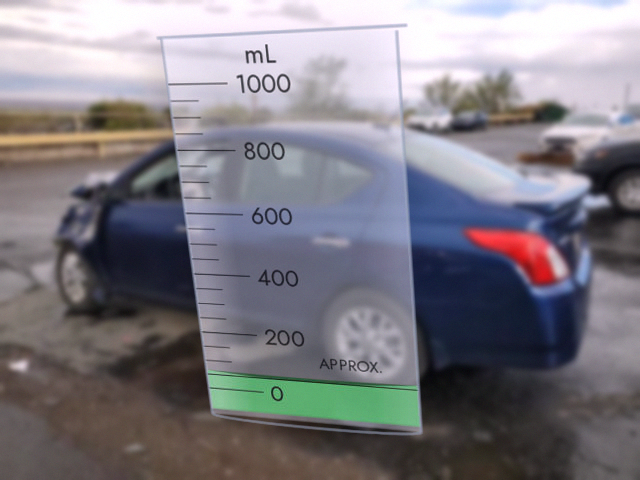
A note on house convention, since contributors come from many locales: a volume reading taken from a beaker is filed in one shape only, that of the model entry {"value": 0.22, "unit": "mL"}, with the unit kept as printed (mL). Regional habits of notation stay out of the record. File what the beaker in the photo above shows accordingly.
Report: {"value": 50, "unit": "mL"}
